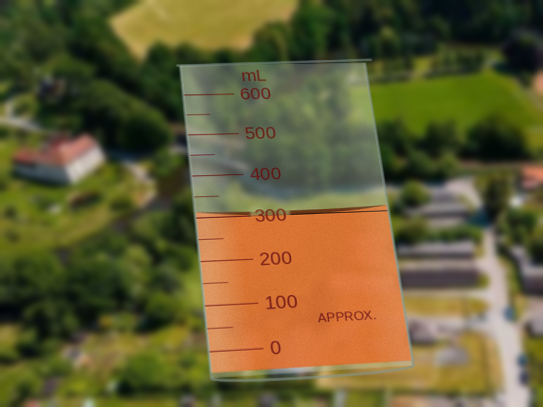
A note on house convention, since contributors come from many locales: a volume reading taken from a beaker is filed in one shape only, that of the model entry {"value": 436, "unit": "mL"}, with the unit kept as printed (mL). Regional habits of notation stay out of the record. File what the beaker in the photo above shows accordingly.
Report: {"value": 300, "unit": "mL"}
